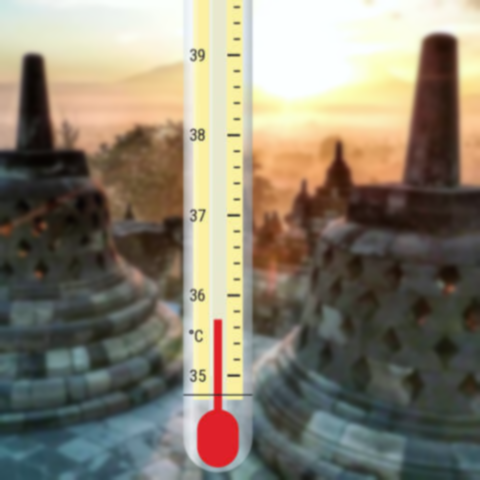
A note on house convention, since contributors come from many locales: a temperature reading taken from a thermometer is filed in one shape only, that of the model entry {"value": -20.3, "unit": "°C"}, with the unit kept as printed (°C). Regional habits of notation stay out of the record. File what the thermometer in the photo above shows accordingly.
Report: {"value": 35.7, "unit": "°C"}
